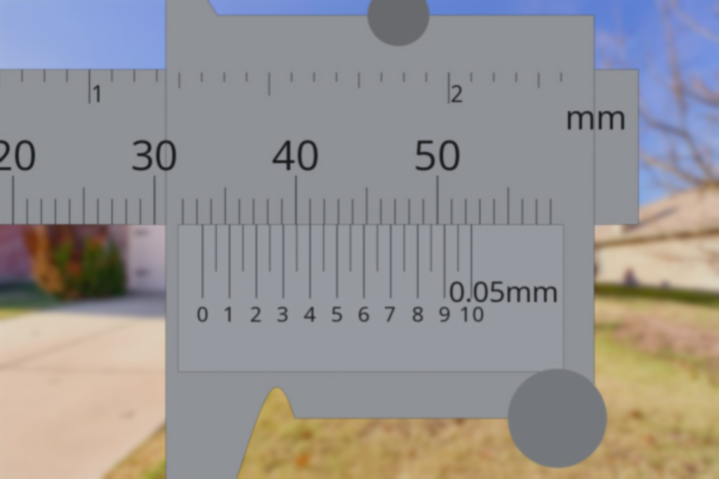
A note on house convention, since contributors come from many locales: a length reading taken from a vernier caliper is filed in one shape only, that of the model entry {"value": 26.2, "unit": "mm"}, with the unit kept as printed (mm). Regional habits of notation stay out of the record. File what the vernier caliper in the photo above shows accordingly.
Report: {"value": 33.4, "unit": "mm"}
